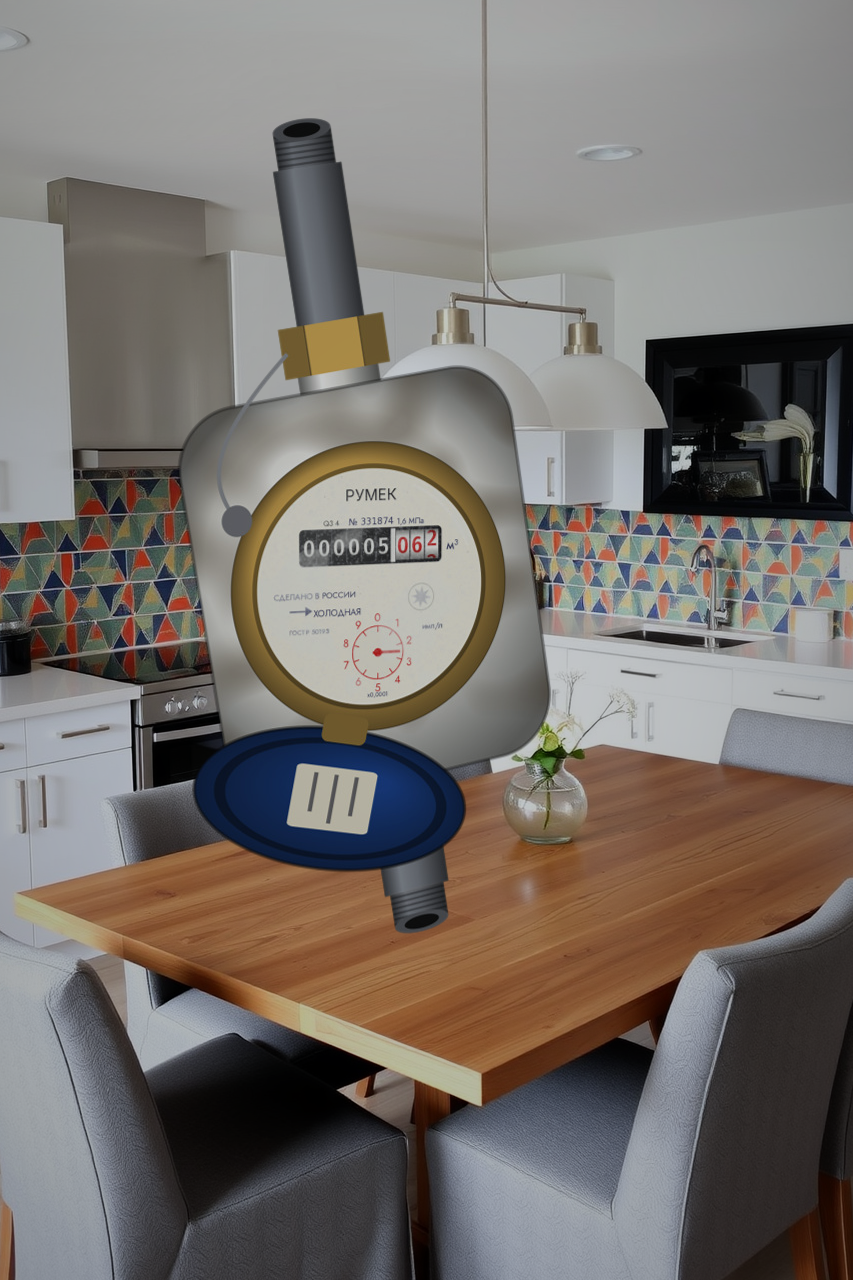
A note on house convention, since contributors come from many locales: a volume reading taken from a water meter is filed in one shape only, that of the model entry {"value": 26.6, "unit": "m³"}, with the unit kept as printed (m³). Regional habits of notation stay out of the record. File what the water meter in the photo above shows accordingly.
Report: {"value": 5.0622, "unit": "m³"}
